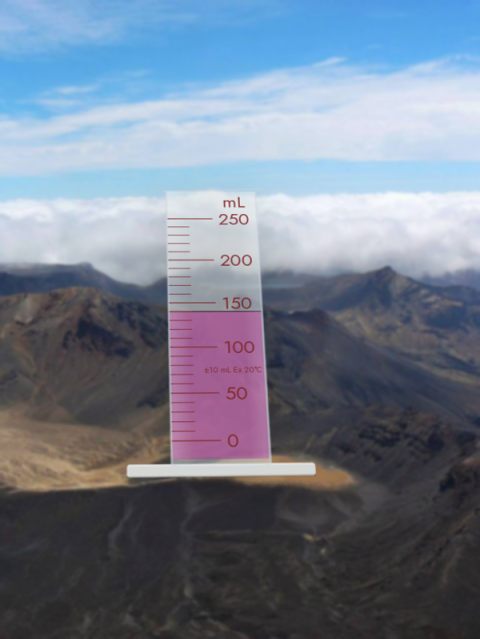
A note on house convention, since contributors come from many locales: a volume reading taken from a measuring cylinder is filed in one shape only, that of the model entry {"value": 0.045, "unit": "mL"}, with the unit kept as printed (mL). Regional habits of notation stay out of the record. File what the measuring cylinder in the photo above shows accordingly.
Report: {"value": 140, "unit": "mL"}
